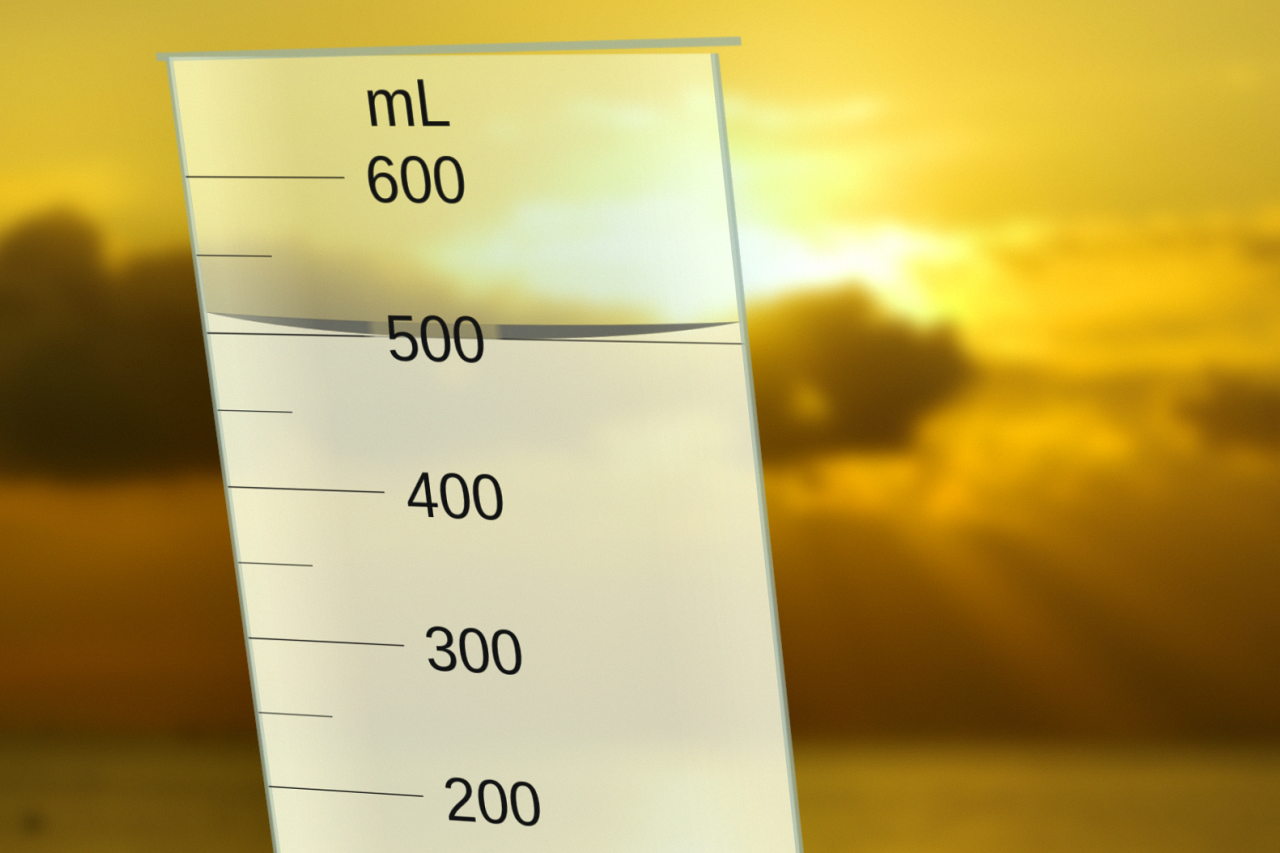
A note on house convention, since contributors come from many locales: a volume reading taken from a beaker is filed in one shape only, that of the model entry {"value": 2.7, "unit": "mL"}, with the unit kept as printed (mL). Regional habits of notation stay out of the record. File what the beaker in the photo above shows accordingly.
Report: {"value": 500, "unit": "mL"}
